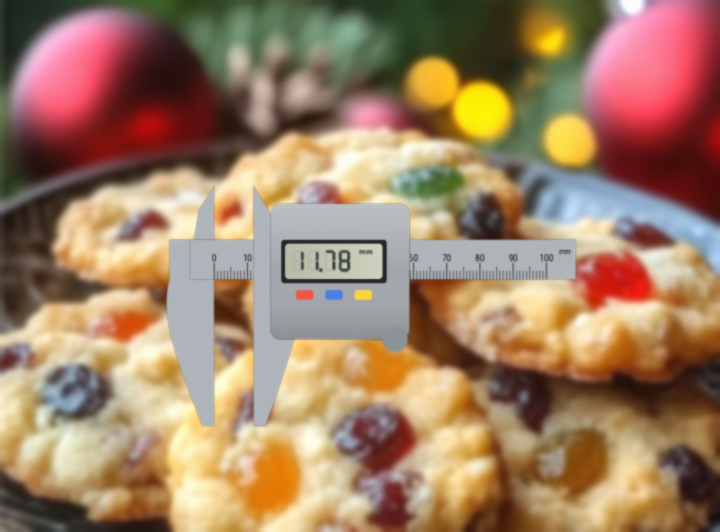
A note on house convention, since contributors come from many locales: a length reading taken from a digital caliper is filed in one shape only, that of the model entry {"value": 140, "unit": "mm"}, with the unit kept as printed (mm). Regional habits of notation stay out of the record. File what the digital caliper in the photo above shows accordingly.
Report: {"value": 11.78, "unit": "mm"}
